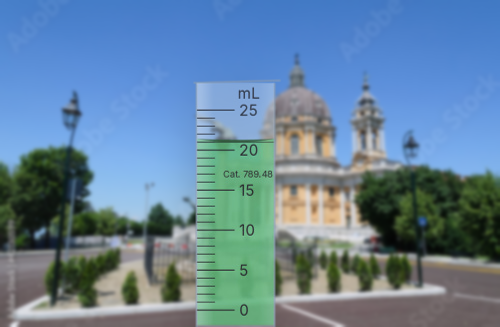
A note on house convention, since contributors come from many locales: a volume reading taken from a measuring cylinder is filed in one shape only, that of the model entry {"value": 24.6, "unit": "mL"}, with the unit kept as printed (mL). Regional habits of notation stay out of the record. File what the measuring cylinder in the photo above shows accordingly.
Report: {"value": 21, "unit": "mL"}
